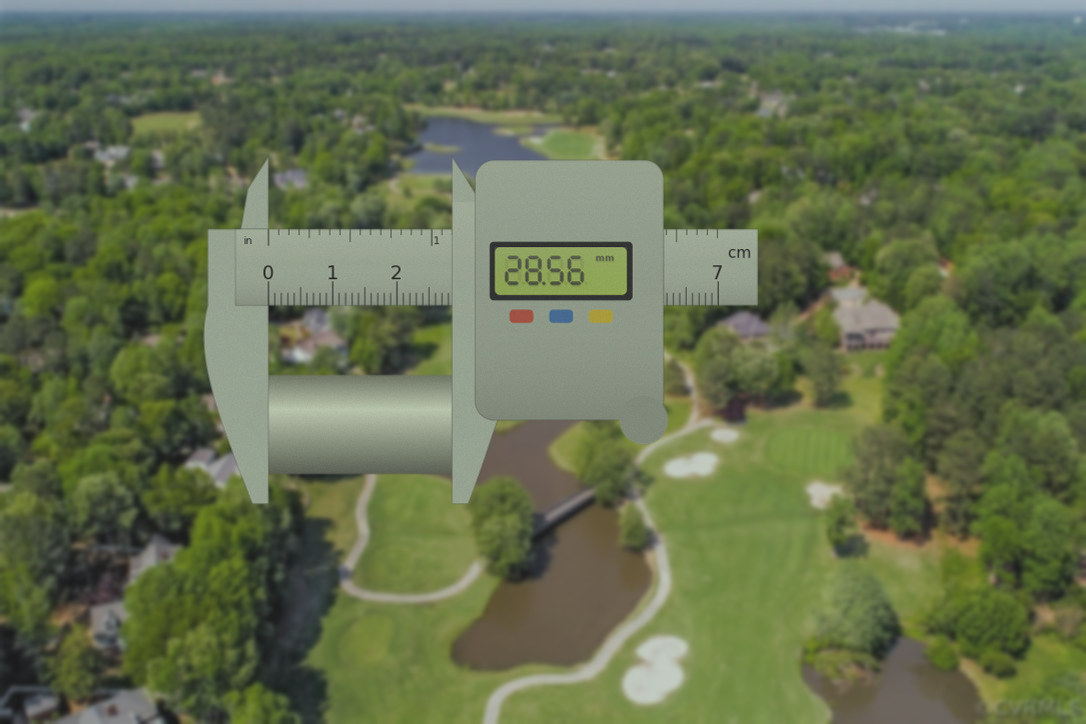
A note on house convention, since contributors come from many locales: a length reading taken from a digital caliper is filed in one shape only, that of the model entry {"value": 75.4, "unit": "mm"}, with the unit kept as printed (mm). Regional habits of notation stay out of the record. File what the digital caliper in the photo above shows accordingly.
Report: {"value": 28.56, "unit": "mm"}
